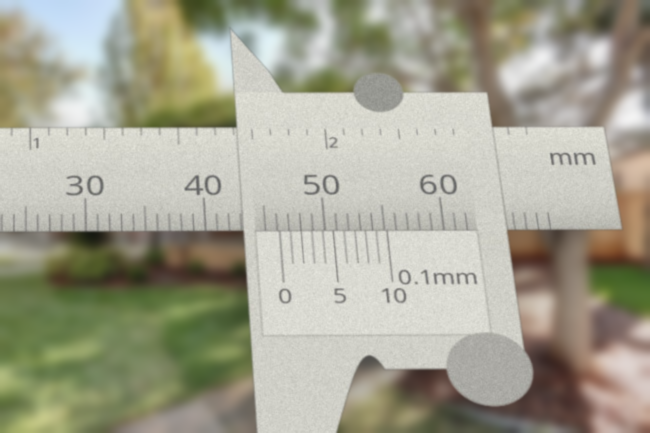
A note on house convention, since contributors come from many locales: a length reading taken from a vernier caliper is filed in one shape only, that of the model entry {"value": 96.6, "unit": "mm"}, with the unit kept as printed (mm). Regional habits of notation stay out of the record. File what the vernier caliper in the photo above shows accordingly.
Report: {"value": 46.2, "unit": "mm"}
